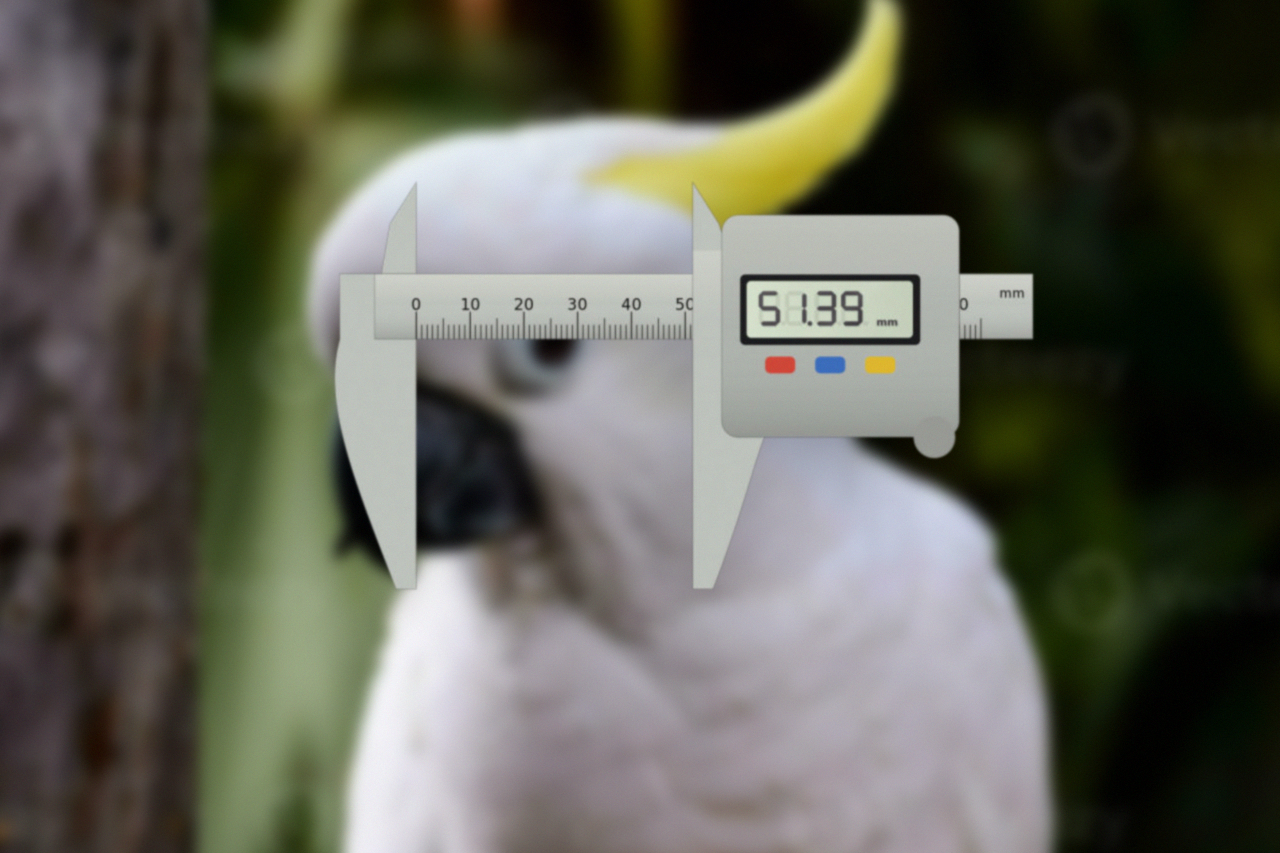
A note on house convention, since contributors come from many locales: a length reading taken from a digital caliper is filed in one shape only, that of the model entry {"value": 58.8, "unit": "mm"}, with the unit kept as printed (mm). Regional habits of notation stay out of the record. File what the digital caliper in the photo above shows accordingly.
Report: {"value": 51.39, "unit": "mm"}
